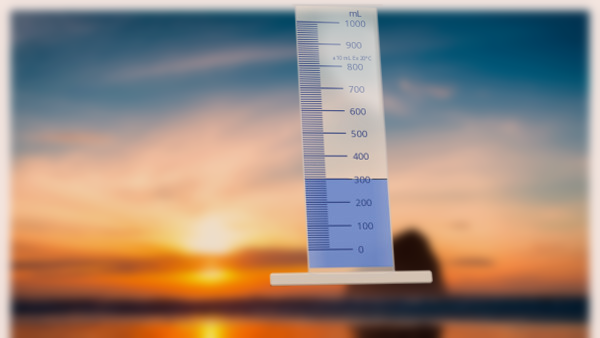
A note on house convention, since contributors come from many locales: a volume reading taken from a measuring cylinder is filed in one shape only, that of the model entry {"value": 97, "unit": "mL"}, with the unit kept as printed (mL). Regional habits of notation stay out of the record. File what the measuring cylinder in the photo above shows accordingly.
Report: {"value": 300, "unit": "mL"}
